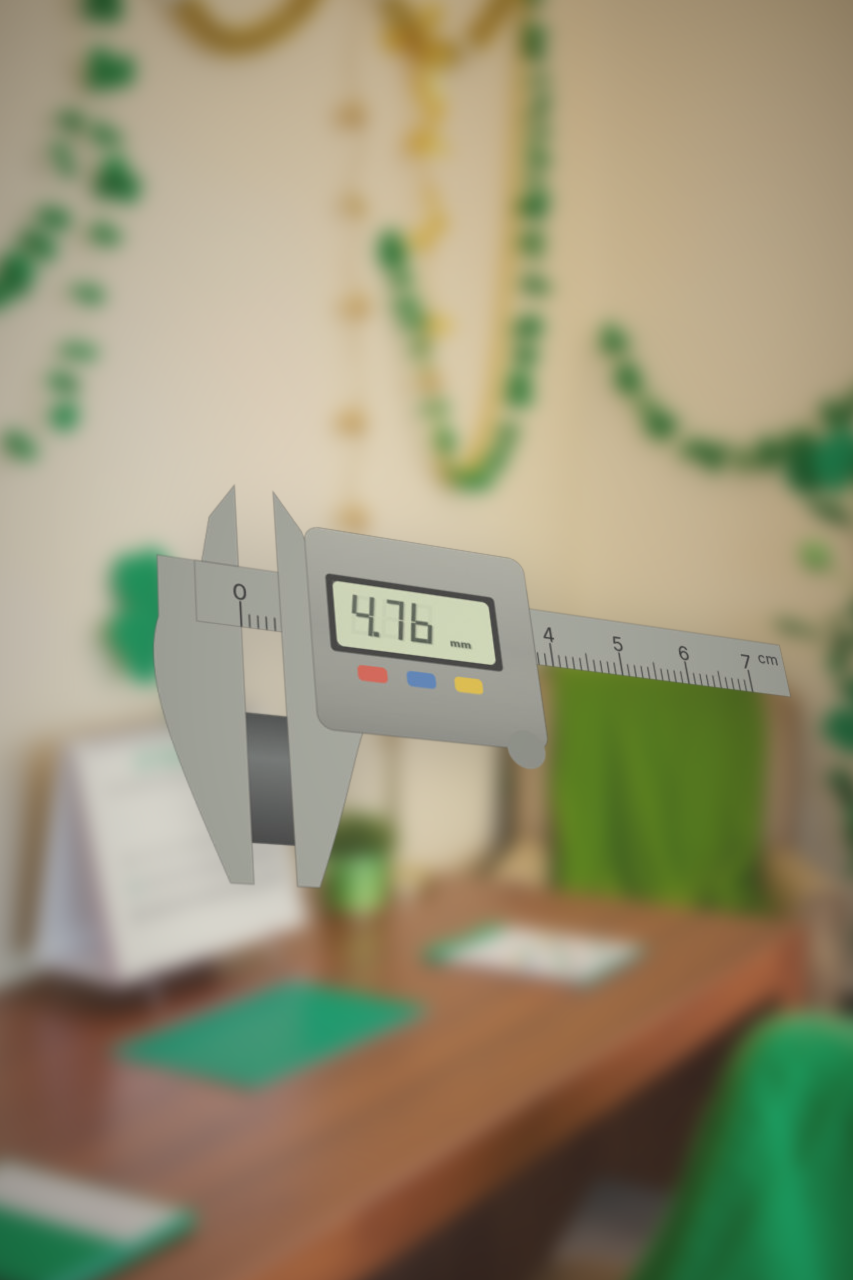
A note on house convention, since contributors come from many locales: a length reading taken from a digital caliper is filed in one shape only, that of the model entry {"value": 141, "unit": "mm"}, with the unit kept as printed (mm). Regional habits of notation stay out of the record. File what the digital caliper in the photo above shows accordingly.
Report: {"value": 4.76, "unit": "mm"}
